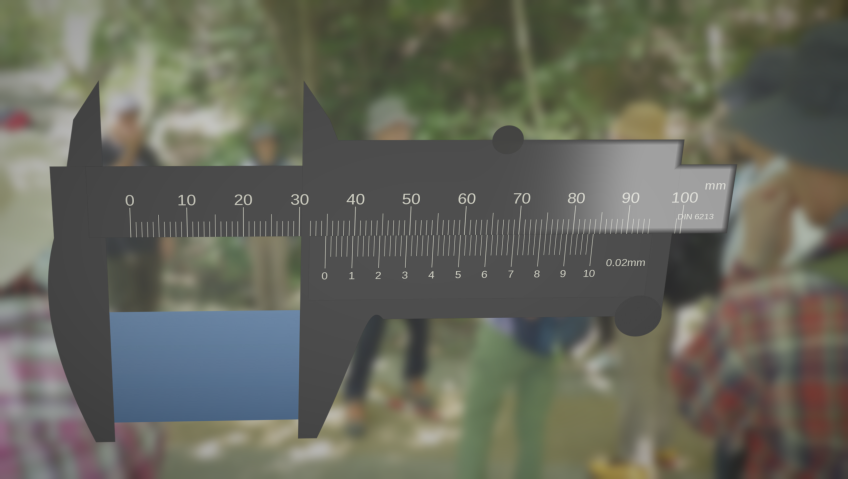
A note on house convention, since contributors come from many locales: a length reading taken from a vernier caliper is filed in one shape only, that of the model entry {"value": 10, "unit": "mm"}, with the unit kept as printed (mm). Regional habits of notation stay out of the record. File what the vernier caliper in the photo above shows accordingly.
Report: {"value": 34.8, "unit": "mm"}
